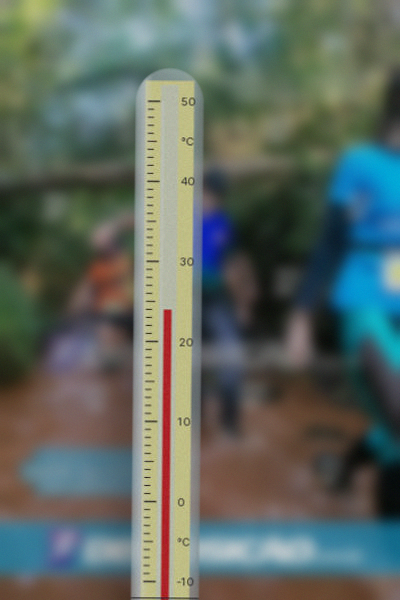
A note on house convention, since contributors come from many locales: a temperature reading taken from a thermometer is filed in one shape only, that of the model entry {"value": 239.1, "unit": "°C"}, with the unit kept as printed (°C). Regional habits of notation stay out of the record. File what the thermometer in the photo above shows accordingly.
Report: {"value": 24, "unit": "°C"}
